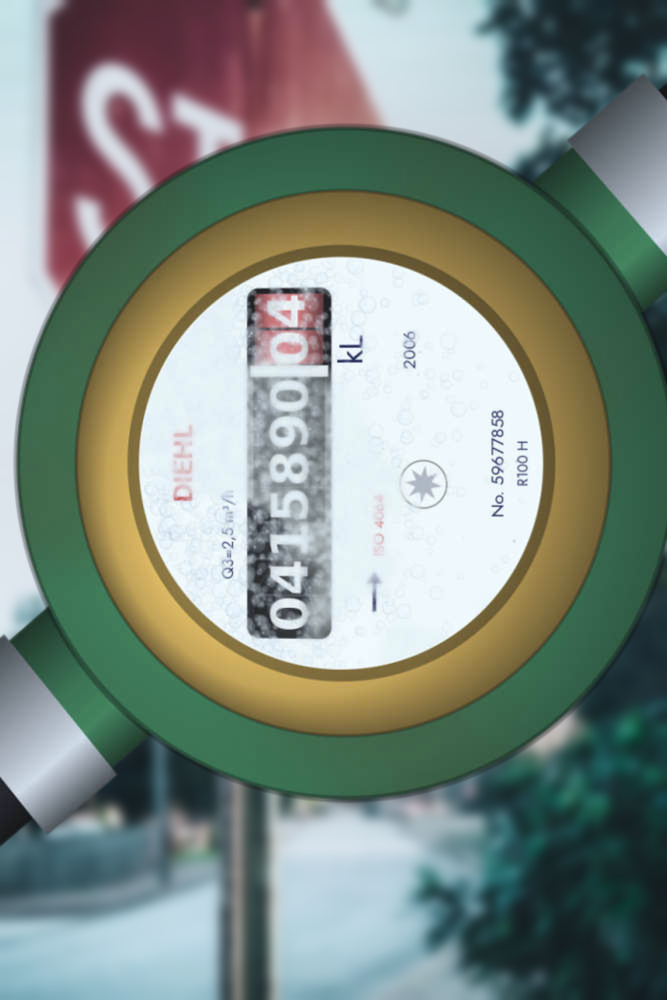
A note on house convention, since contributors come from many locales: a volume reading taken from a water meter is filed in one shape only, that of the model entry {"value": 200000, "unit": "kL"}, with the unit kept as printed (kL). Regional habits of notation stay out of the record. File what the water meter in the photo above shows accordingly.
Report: {"value": 415890.04, "unit": "kL"}
